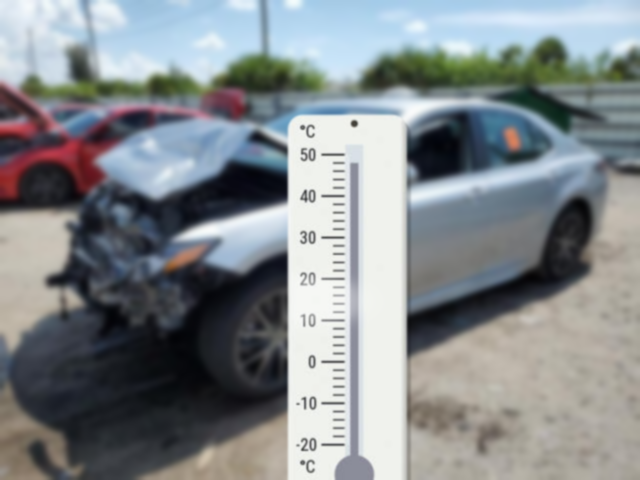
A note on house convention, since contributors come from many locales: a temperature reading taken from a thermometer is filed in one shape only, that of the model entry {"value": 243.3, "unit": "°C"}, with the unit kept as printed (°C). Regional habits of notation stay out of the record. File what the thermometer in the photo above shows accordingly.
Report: {"value": 48, "unit": "°C"}
